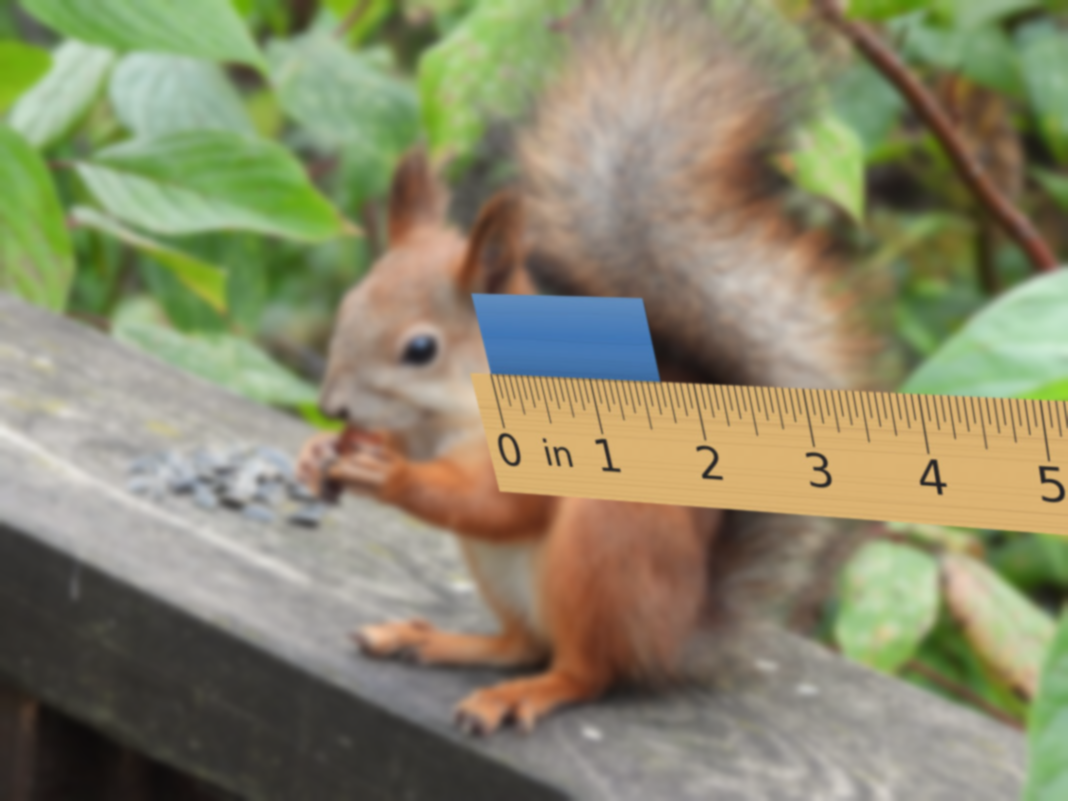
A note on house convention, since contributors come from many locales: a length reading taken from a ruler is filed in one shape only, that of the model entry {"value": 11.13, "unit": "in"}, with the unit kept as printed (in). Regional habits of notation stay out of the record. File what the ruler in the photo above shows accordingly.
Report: {"value": 1.6875, "unit": "in"}
